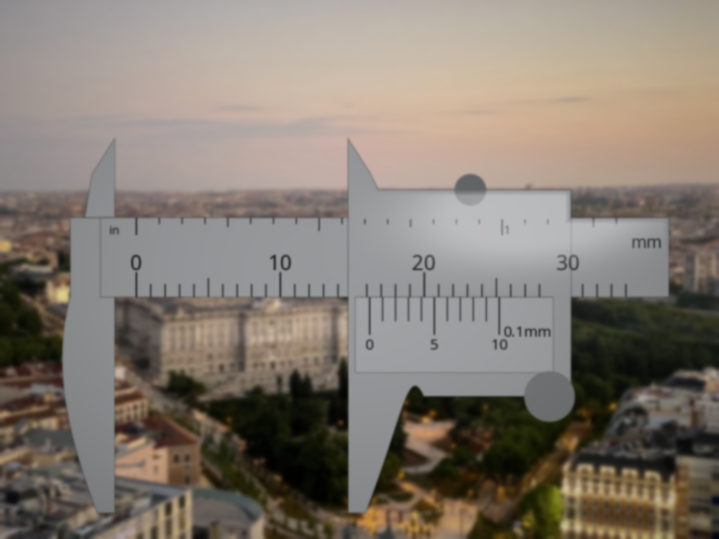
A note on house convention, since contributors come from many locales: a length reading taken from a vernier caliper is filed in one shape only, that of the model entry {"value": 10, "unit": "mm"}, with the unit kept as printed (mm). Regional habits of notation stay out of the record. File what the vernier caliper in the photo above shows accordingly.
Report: {"value": 16.2, "unit": "mm"}
